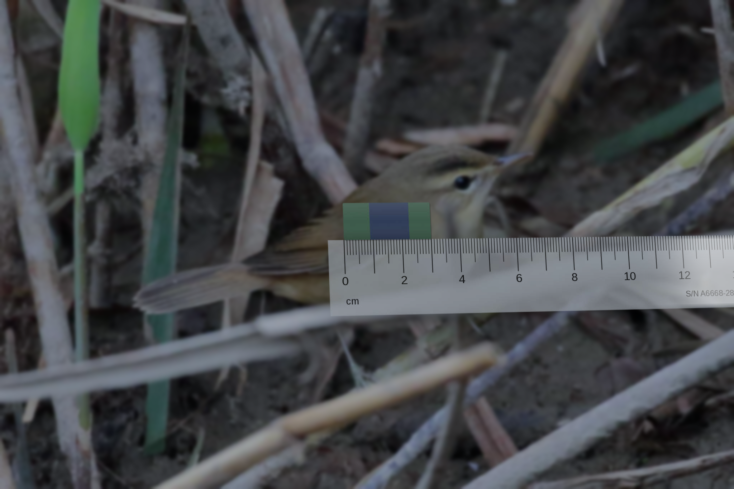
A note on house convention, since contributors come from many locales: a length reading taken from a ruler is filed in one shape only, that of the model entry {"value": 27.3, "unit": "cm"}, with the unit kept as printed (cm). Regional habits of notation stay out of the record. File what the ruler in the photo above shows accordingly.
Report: {"value": 3, "unit": "cm"}
